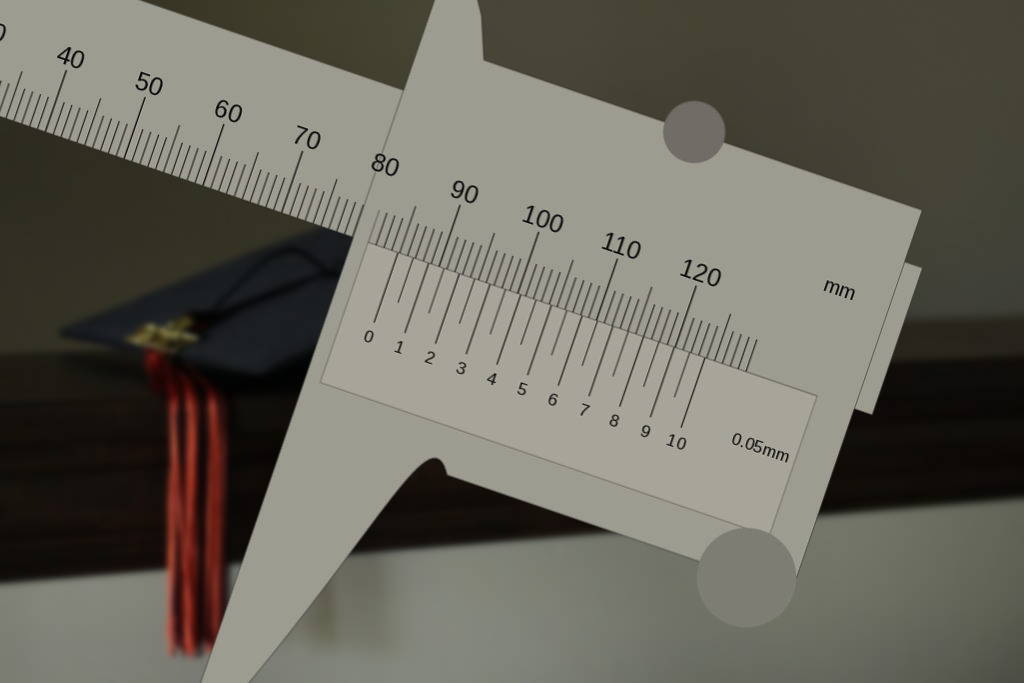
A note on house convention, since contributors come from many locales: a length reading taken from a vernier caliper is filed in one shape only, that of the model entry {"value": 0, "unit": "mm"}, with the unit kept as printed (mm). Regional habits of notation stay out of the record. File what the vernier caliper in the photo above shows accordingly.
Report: {"value": 84.8, "unit": "mm"}
